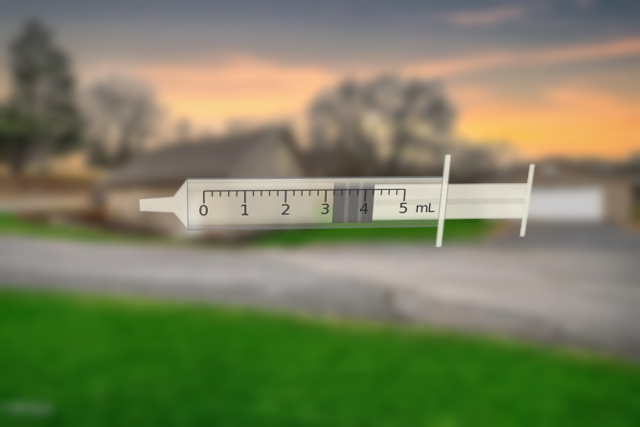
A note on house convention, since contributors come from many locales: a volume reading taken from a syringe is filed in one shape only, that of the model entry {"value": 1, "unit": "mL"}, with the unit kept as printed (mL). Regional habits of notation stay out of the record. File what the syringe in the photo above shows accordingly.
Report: {"value": 3.2, "unit": "mL"}
